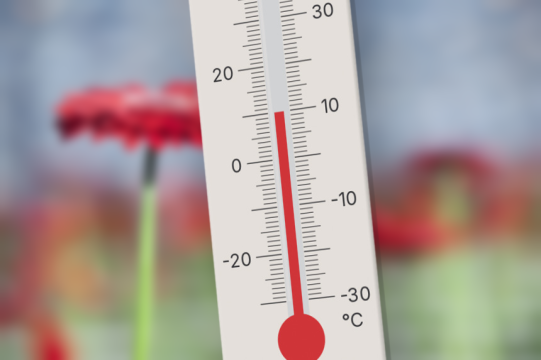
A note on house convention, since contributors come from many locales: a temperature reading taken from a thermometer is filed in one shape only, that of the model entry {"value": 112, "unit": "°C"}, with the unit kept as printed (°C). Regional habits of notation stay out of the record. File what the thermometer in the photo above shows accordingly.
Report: {"value": 10, "unit": "°C"}
